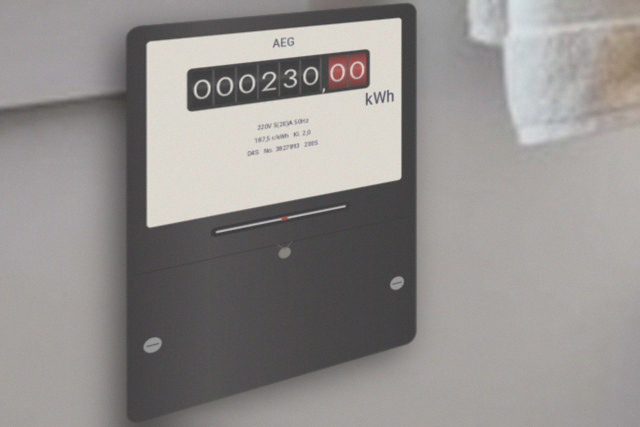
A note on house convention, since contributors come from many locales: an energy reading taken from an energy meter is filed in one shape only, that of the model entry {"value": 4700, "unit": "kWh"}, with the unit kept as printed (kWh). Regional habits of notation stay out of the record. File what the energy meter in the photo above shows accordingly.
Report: {"value": 230.00, "unit": "kWh"}
